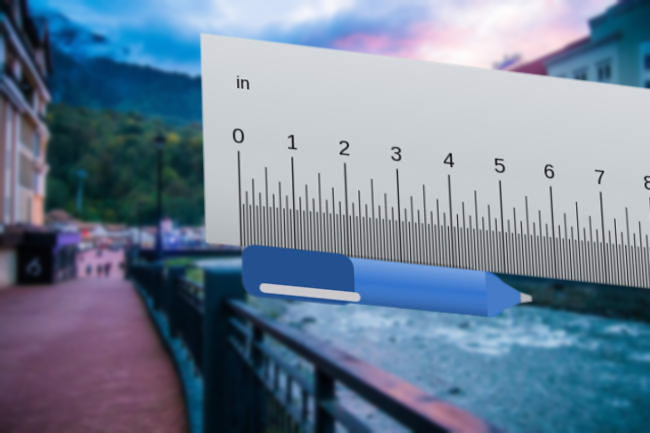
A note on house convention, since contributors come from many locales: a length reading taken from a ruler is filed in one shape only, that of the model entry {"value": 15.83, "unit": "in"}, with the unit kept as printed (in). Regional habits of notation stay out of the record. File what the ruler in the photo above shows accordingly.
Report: {"value": 5.5, "unit": "in"}
